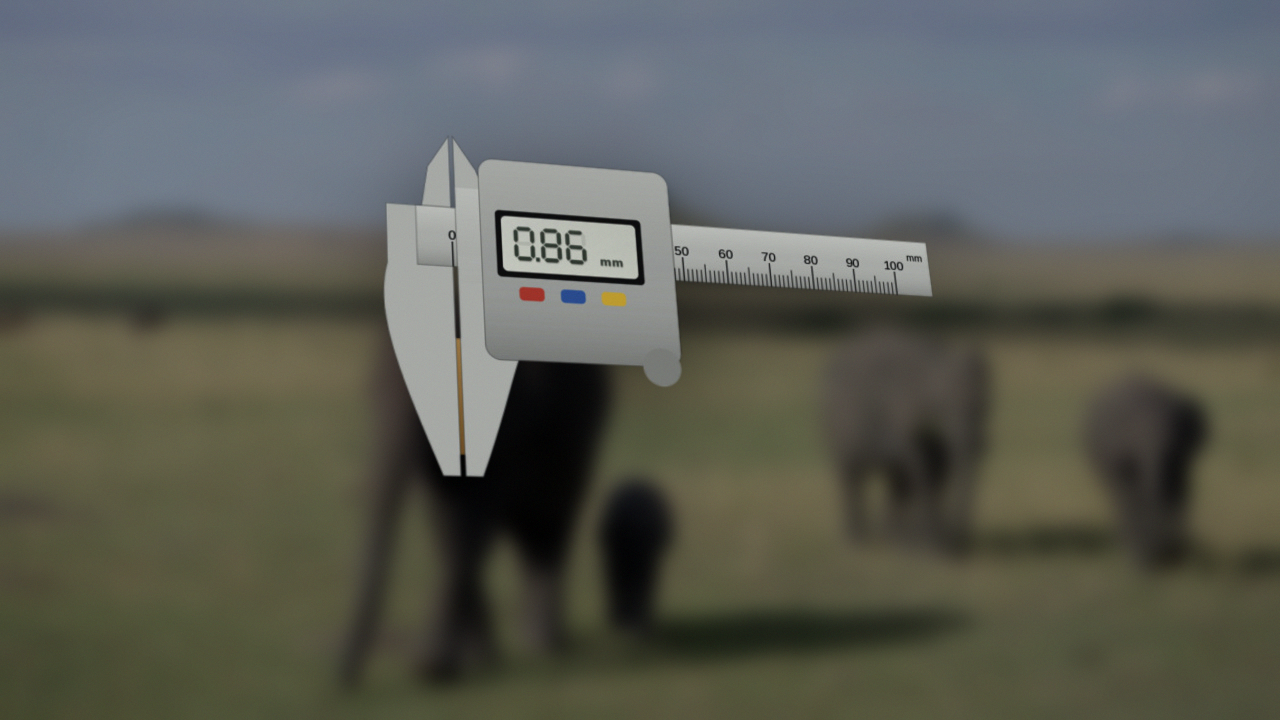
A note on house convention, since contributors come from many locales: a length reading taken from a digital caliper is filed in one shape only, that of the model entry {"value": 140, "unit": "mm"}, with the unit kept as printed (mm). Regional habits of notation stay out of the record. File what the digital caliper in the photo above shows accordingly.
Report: {"value": 0.86, "unit": "mm"}
